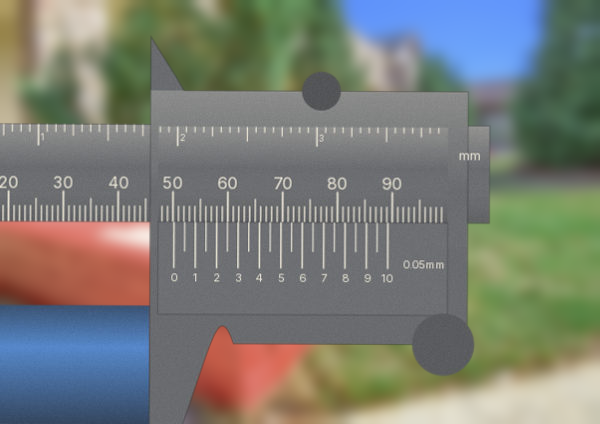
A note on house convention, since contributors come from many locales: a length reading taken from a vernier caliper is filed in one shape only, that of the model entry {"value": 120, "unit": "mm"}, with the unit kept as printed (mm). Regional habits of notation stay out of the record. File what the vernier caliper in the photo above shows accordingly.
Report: {"value": 50.2, "unit": "mm"}
